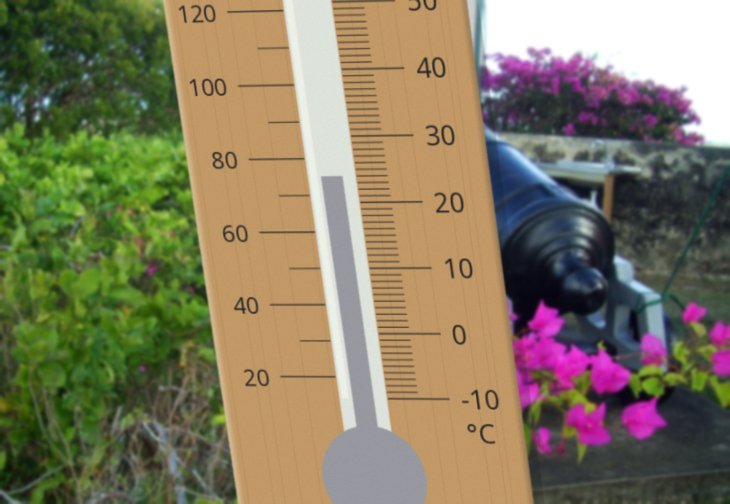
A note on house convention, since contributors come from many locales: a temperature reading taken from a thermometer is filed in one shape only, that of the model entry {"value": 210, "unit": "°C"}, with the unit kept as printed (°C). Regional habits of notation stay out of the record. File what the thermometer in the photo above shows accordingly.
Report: {"value": 24, "unit": "°C"}
